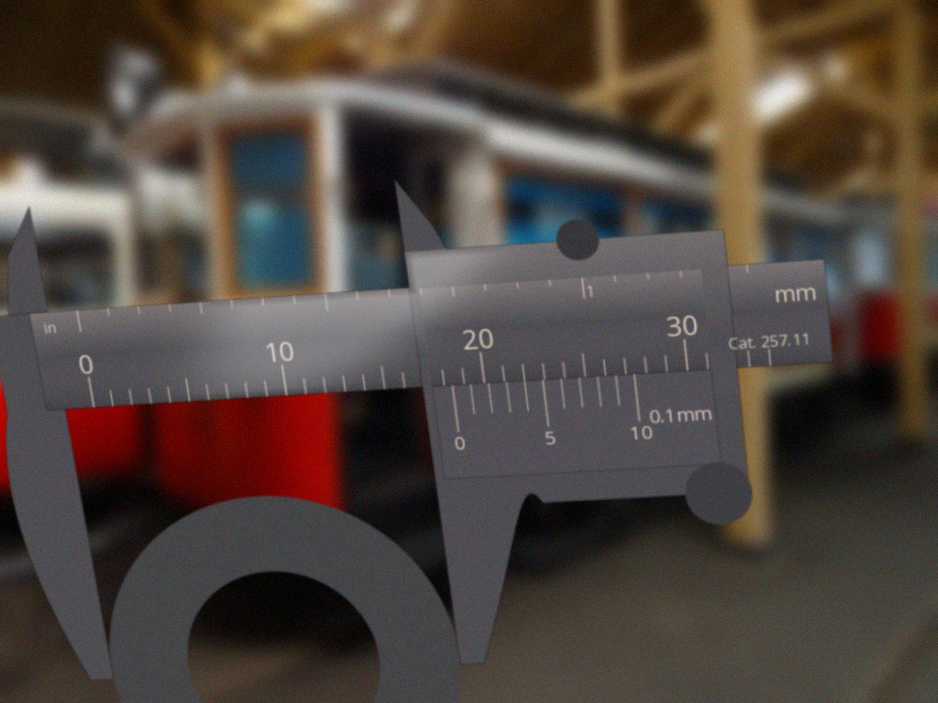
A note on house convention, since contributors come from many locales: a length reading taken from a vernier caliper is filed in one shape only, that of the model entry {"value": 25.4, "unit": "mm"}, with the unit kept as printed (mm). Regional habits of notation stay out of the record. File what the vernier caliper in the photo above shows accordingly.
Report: {"value": 18.4, "unit": "mm"}
